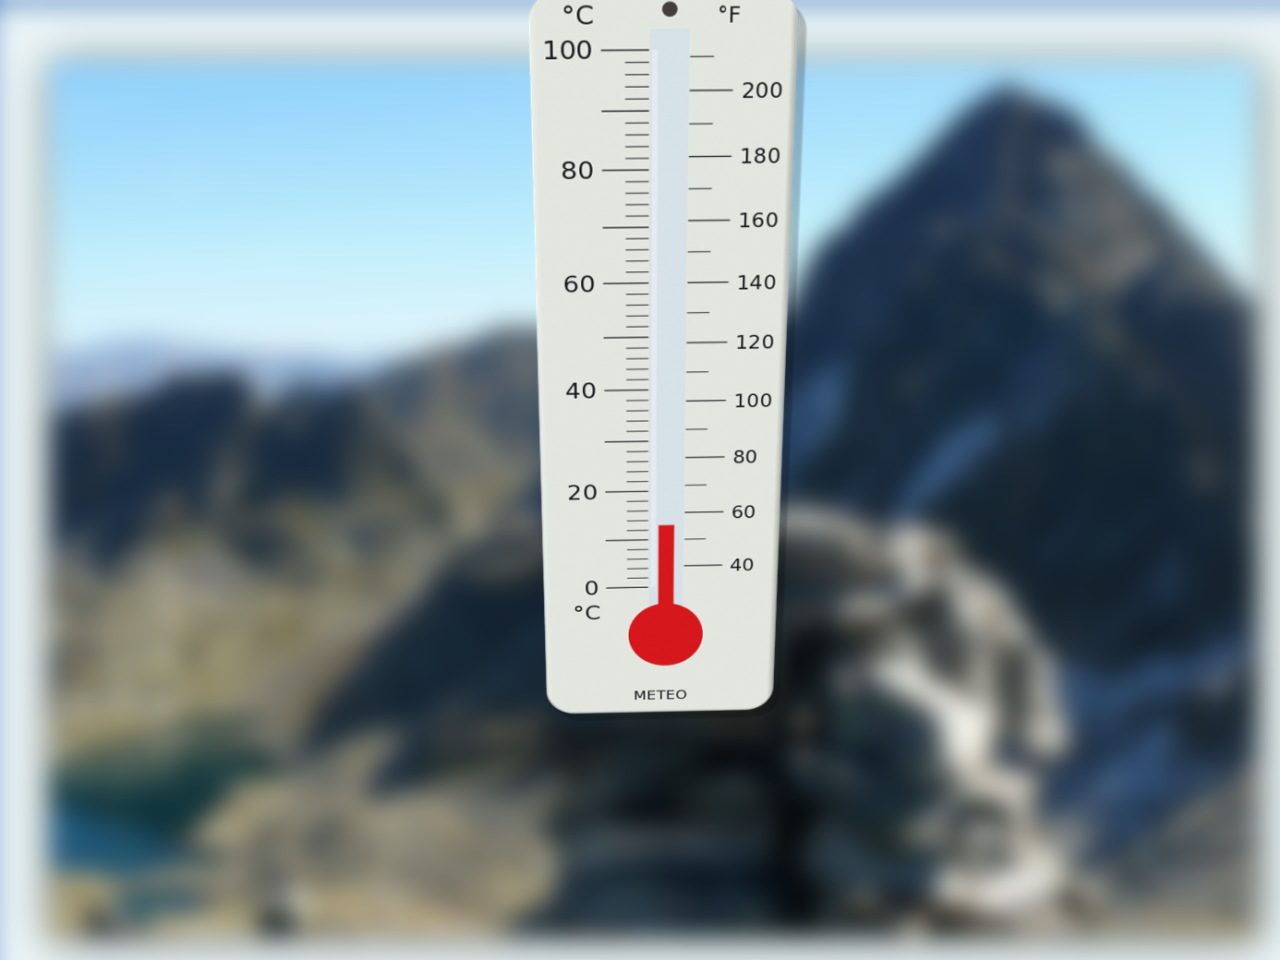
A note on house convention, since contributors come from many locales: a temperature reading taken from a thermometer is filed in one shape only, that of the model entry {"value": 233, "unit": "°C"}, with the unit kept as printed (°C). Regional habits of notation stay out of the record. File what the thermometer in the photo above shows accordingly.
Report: {"value": 13, "unit": "°C"}
